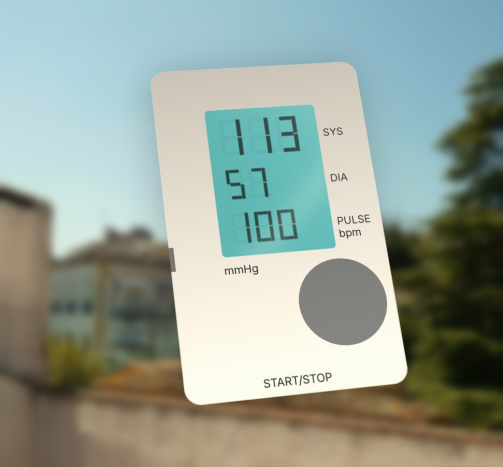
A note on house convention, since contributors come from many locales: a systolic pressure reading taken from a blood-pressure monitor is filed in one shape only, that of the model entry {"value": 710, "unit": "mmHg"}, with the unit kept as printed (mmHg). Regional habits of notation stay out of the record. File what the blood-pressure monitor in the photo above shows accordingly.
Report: {"value": 113, "unit": "mmHg"}
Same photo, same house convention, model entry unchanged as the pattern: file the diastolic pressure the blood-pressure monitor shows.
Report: {"value": 57, "unit": "mmHg"}
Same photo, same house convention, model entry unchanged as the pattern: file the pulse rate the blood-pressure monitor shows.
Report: {"value": 100, "unit": "bpm"}
